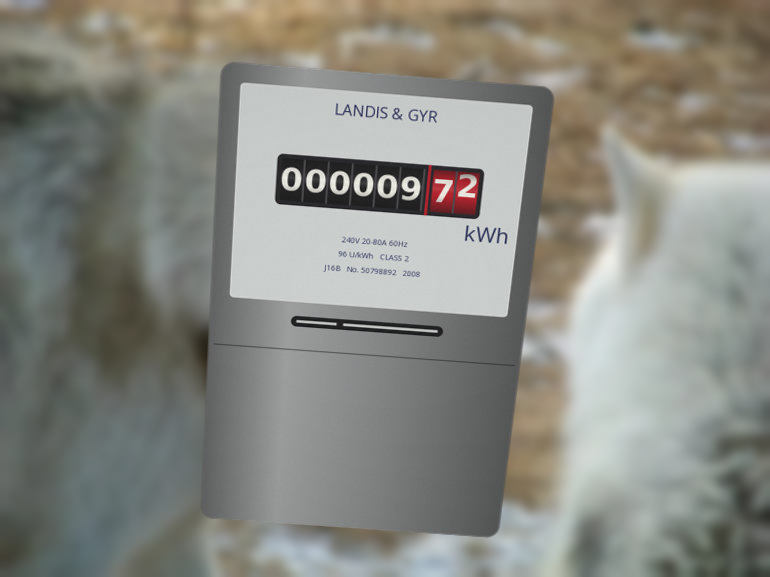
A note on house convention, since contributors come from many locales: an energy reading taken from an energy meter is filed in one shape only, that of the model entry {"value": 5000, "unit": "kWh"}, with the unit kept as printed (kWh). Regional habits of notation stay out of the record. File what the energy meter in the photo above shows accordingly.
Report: {"value": 9.72, "unit": "kWh"}
